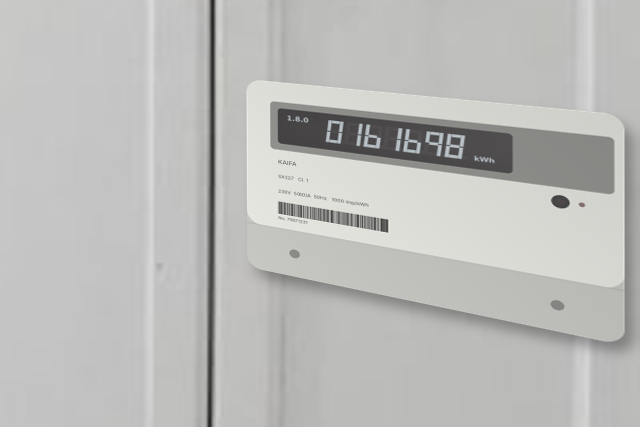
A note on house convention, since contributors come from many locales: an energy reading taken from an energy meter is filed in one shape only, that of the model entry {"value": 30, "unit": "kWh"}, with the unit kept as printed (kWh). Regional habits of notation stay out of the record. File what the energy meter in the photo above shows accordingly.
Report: {"value": 161698, "unit": "kWh"}
